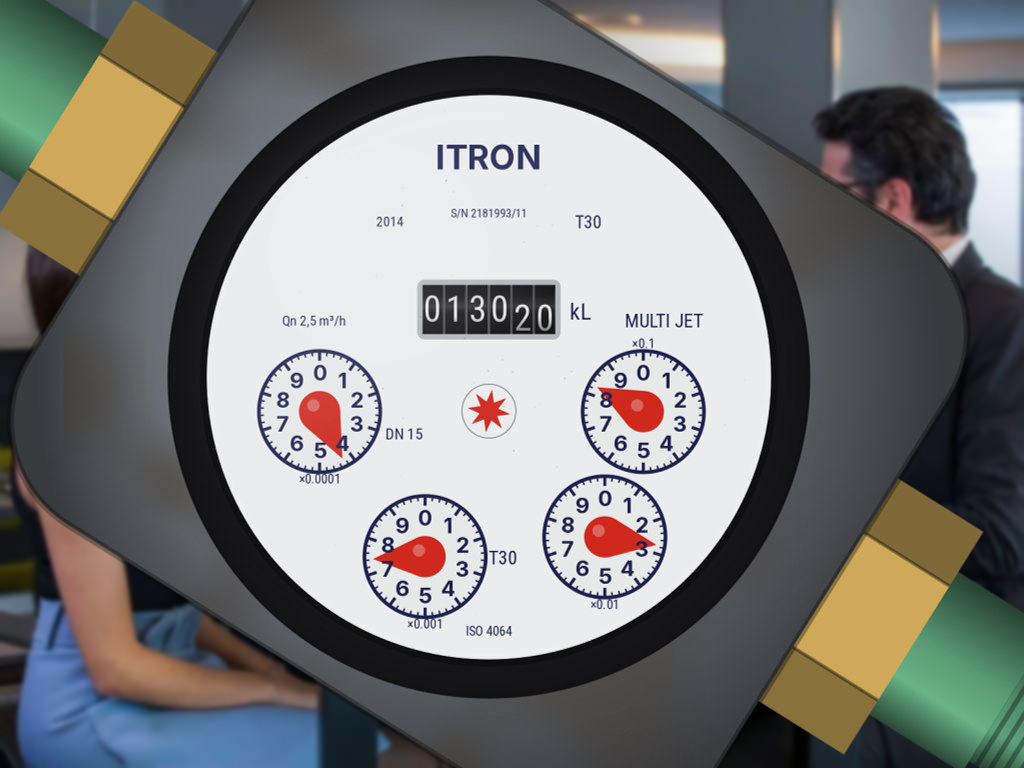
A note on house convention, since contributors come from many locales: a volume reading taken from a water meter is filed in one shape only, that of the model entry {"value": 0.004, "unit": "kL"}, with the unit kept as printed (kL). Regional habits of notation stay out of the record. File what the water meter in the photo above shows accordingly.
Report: {"value": 13019.8274, "unit": "kL"}
